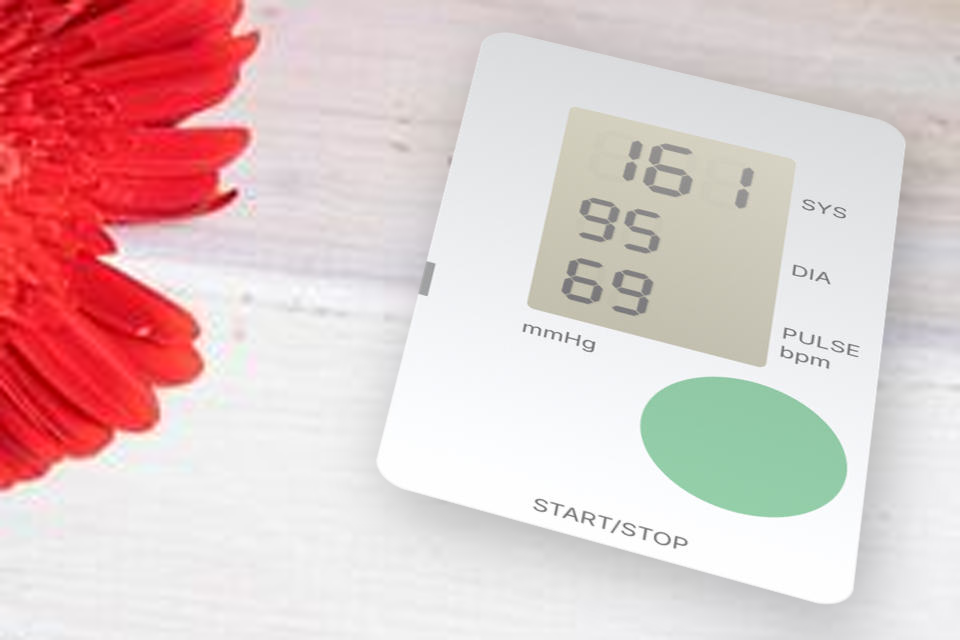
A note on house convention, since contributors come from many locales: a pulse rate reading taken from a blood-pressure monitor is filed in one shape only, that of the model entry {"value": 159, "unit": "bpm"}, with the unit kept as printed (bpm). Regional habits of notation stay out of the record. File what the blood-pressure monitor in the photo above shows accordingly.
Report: {"value": 69, "unit": "bpm"}
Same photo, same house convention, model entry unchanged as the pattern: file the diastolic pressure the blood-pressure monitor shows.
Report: {"value": 95, "unit": "mmHg"}
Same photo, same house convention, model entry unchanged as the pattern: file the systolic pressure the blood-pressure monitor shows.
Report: {"value": 161, "unit": "mmHg"}
